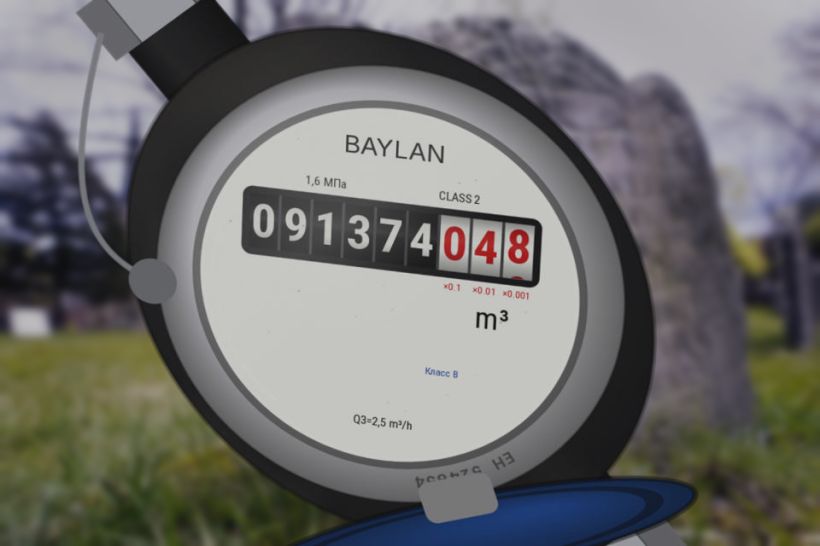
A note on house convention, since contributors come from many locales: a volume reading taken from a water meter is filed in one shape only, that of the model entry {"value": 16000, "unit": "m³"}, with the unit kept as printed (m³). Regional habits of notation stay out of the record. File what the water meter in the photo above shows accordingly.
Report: {"value": 91374.048, "unit": "m³"}
